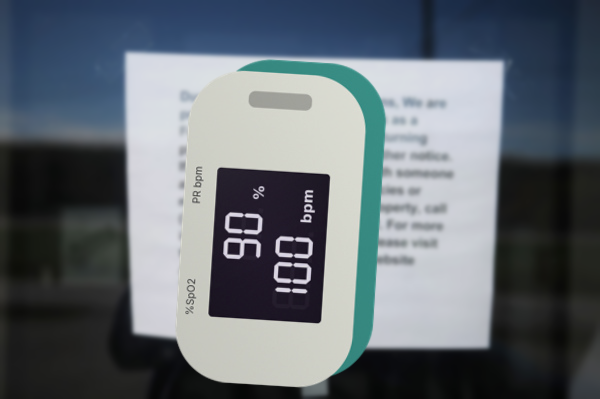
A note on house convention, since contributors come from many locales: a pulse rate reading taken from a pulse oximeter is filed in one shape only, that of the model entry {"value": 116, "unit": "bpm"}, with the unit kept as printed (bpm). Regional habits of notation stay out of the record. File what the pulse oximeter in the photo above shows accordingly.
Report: {"value": 100, "unit": "bpm"}
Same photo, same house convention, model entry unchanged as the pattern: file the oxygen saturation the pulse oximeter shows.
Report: {"value": 90, "unit": "%"}
